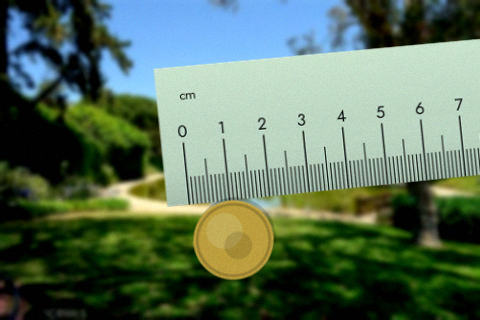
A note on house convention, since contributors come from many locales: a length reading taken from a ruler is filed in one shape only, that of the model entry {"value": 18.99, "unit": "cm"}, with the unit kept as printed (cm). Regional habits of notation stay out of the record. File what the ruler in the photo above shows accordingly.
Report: {"value": 2, "unit": "cm"}
